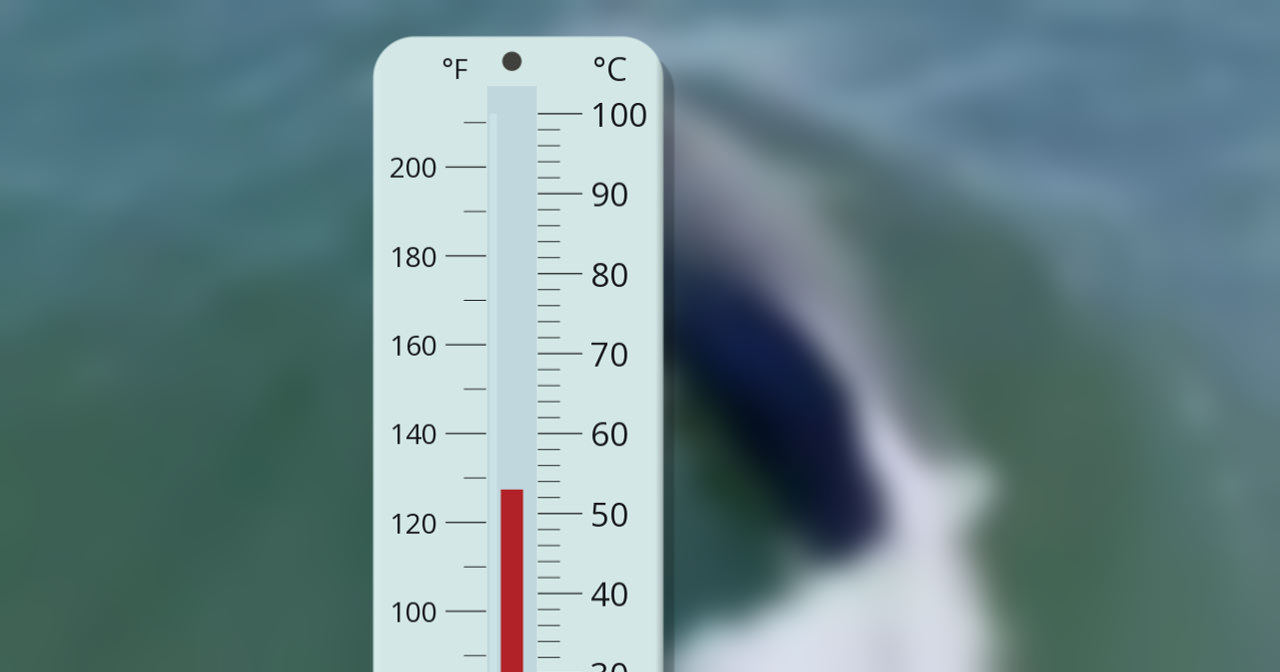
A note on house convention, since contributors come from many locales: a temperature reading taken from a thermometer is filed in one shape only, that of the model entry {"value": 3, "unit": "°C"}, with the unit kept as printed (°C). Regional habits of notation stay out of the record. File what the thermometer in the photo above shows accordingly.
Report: {"value": 53, "unit": "°C"}
